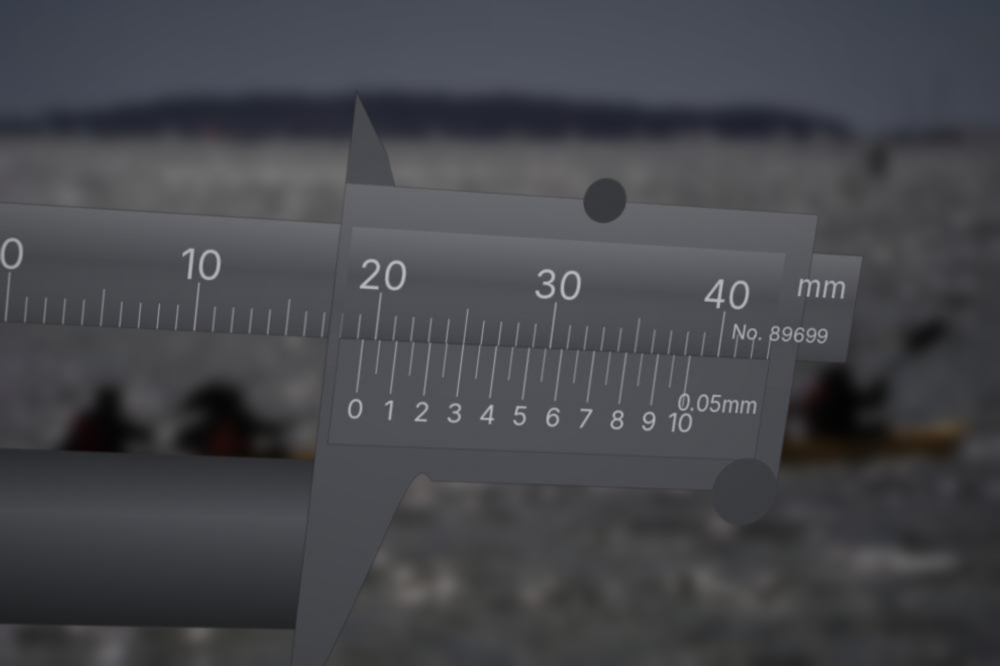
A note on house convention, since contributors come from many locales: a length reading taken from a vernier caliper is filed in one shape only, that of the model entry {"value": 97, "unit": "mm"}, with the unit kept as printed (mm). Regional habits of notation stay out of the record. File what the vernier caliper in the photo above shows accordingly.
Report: {"value": 19.3, "unit": "mm"}
